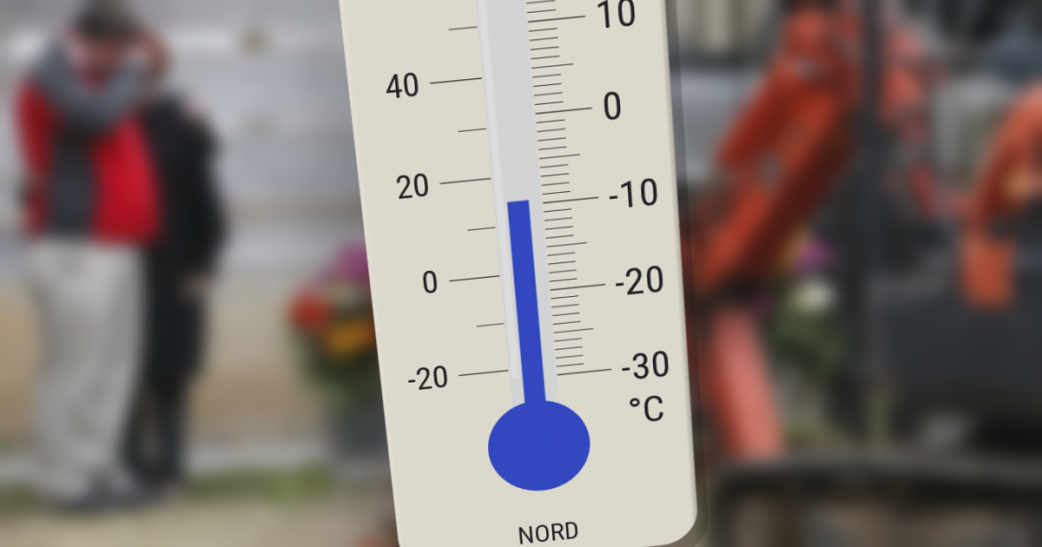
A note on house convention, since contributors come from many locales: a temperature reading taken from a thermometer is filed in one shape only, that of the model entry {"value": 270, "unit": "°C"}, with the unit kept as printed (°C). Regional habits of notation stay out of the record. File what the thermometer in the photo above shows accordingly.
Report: {"value": -9.5, "unit": "°C"}
